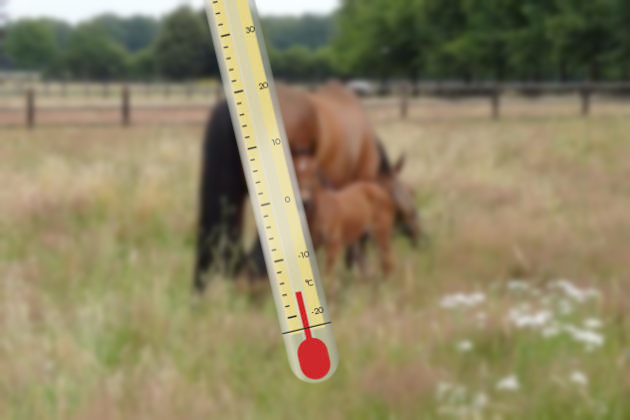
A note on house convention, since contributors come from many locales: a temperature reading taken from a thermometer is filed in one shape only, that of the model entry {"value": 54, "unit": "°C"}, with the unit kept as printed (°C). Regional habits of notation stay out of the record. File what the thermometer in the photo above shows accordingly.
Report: {"value": -16, "unit": "°C"}
